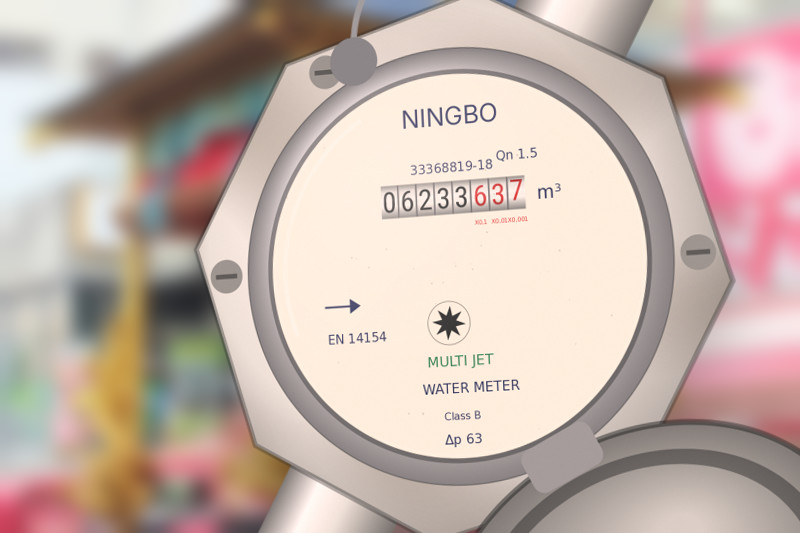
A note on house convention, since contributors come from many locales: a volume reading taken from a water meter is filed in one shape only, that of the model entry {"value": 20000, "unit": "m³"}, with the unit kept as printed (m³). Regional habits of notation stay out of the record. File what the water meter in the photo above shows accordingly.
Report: {"value": 6233.637, "unit": "m³"}
